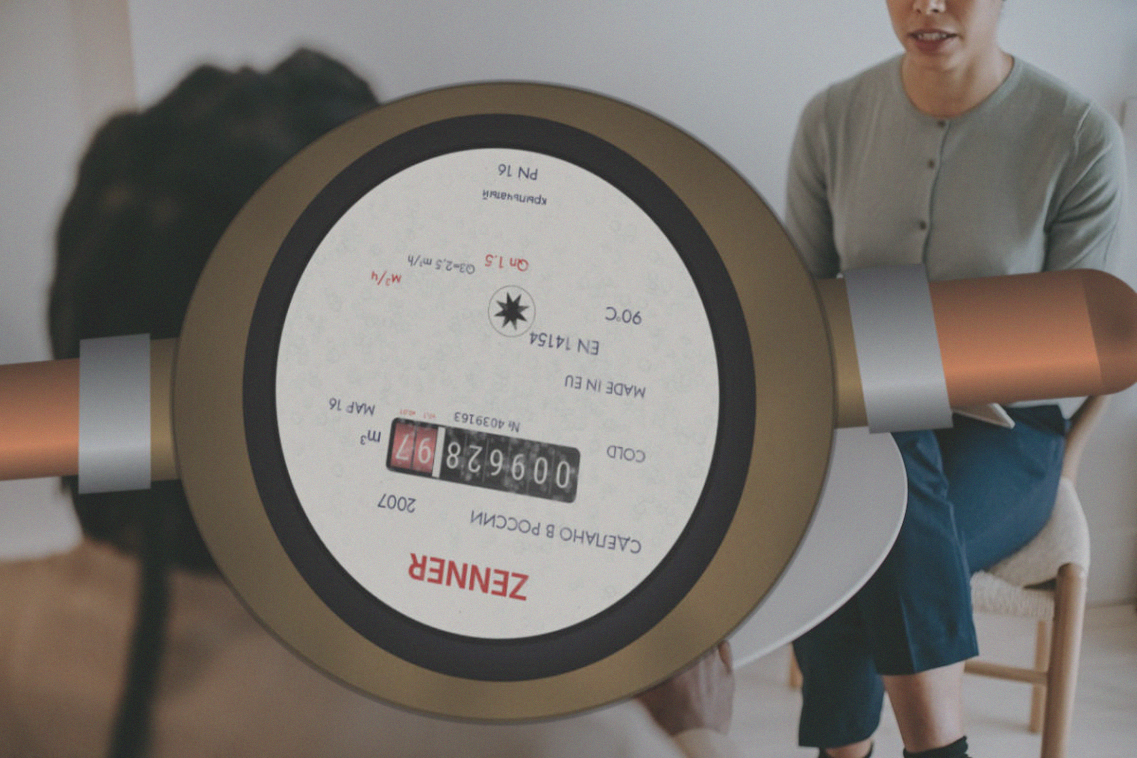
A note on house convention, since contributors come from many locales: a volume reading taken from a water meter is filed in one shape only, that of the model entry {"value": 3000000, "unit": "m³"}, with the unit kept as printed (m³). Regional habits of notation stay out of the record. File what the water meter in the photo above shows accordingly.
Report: {"value": 9628.97, "unit": "m³"}
